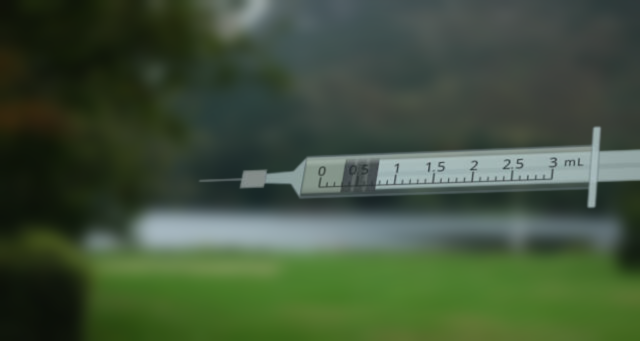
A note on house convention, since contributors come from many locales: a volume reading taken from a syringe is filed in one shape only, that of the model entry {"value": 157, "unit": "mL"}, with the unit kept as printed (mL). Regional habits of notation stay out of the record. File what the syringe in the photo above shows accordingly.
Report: {"value": 0.3, "unit": "mL"}
